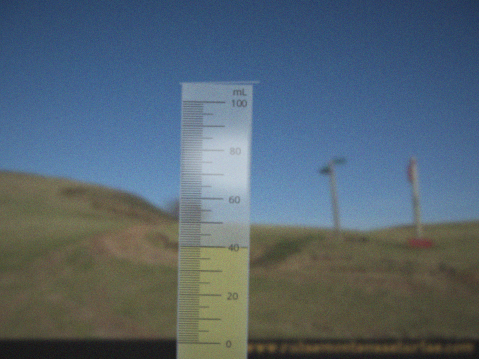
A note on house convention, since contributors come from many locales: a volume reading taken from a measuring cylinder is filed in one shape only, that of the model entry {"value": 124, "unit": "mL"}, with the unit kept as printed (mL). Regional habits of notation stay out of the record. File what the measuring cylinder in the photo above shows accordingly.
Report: {"value": 40, "unit": "mL"}
